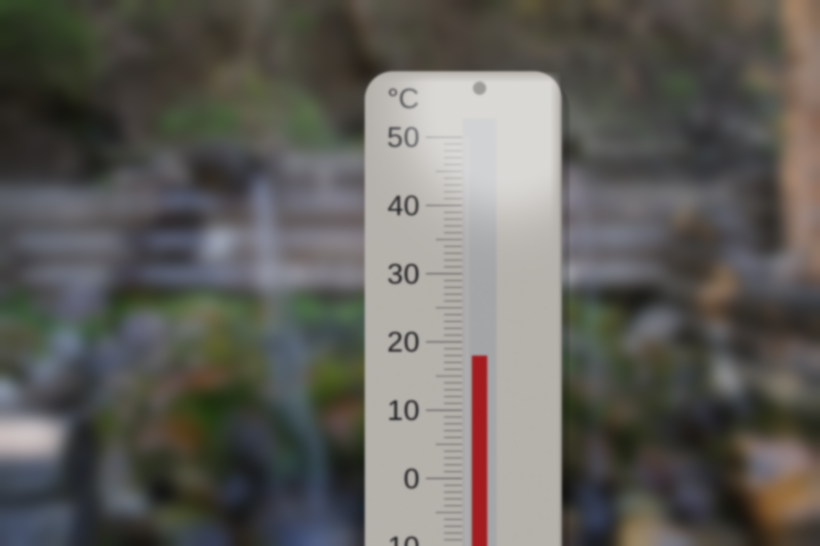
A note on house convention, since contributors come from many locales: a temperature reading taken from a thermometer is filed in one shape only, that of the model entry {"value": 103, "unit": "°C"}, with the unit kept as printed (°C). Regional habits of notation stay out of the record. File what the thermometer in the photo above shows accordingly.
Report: {"value": 18, "unit": "°C"}
